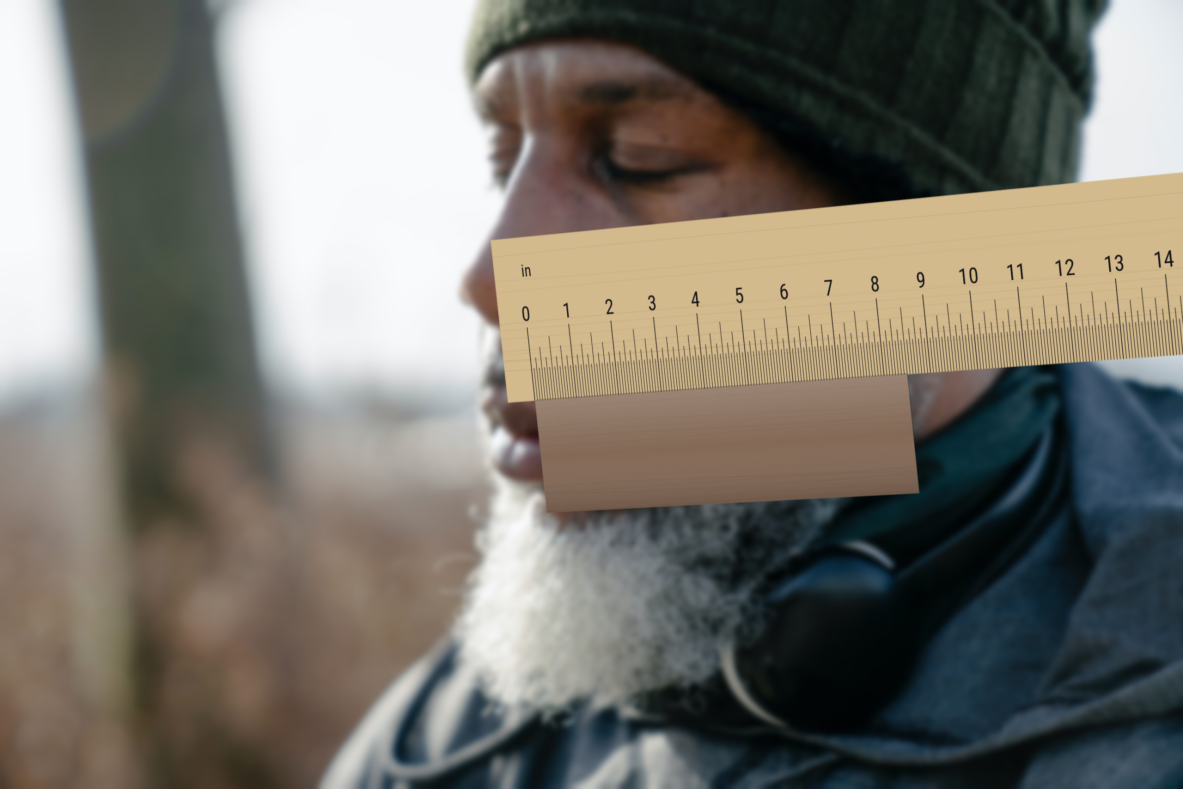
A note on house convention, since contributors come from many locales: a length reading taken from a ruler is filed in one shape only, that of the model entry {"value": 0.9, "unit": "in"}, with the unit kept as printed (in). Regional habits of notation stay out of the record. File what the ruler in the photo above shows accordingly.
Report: {"value": 8.5, "unit": "in"}
